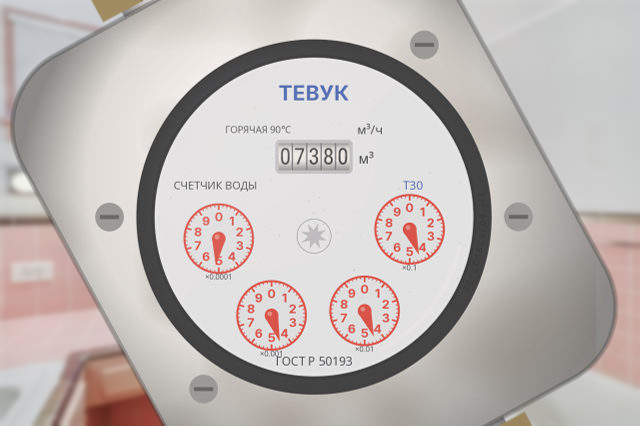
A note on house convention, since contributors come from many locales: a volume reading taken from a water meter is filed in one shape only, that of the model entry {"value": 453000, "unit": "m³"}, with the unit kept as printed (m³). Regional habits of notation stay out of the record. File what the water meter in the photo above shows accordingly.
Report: {"value": 7380.4445, "unit": "m³"}
